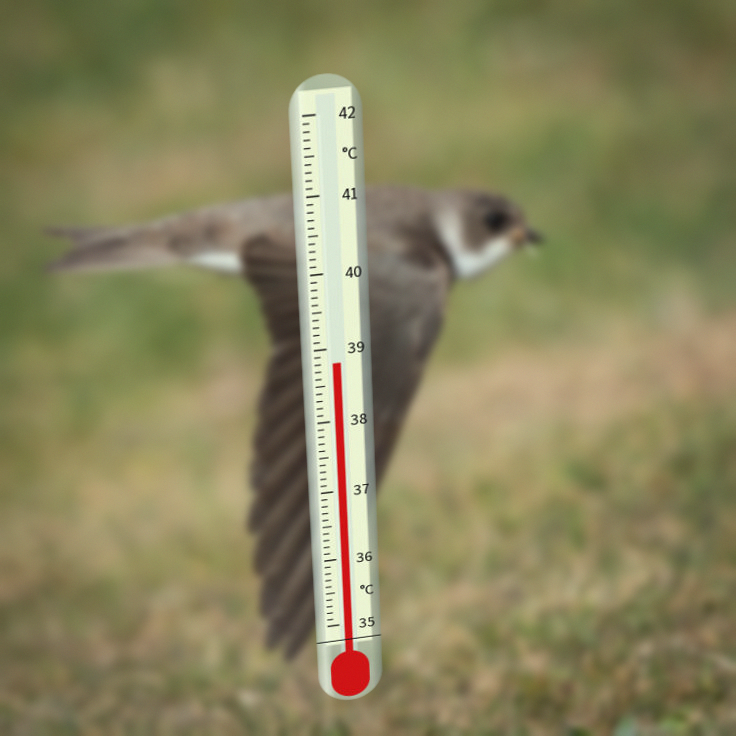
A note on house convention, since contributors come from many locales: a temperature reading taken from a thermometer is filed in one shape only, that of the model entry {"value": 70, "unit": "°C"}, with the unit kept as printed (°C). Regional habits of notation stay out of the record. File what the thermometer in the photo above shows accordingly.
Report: {"value": 38.8, "unit": "°C"}
